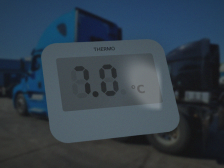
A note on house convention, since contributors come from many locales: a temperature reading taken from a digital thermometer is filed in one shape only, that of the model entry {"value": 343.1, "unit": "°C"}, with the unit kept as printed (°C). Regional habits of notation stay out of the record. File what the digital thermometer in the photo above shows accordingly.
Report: {"value": 7.0, "unit": "°C"}
